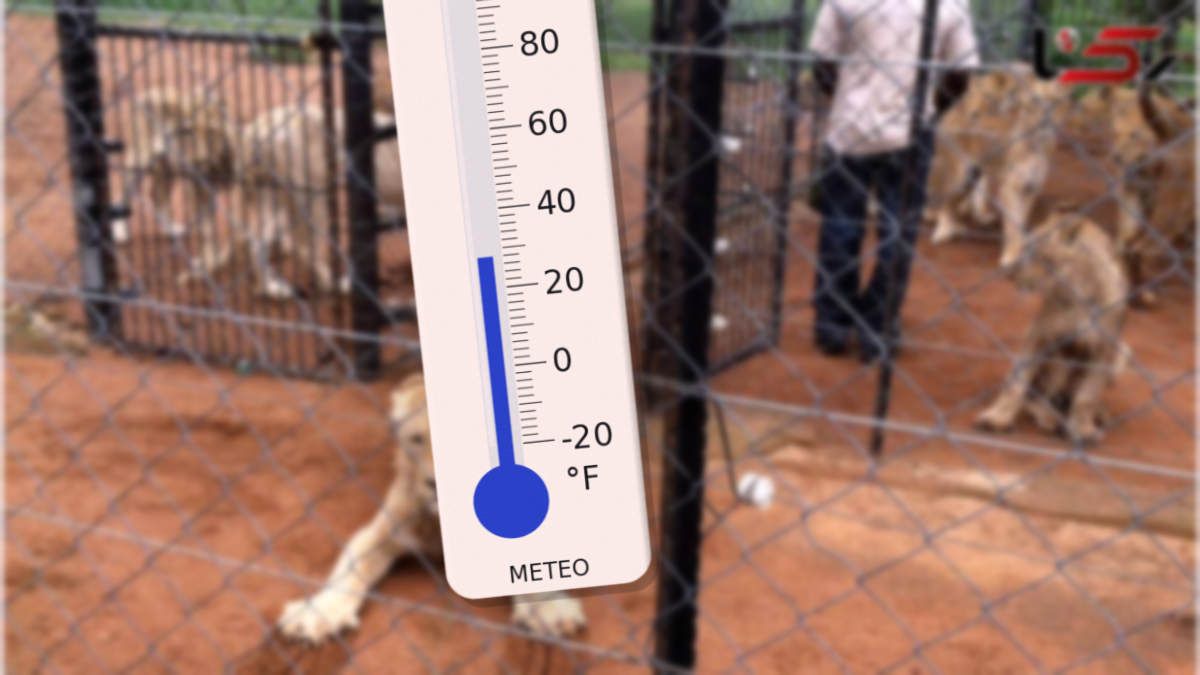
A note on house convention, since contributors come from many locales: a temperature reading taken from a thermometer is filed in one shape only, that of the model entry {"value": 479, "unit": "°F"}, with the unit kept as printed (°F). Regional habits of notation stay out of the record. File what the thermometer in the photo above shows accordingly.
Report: {"value": 28, "unit": "°F"}
